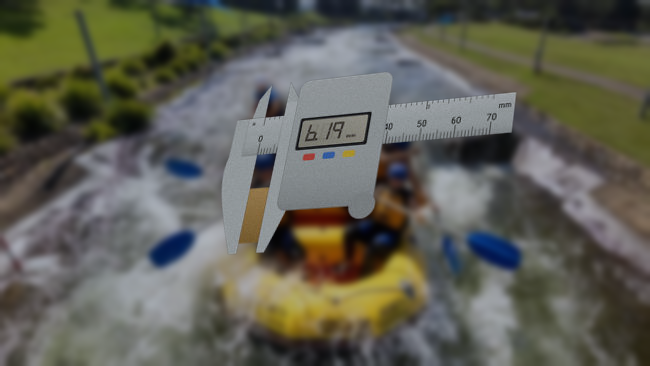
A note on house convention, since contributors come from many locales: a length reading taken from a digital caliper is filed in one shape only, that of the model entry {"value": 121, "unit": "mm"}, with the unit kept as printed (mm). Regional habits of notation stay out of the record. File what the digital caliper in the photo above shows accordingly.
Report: {"value": 6.19, "unit": "mm"}
